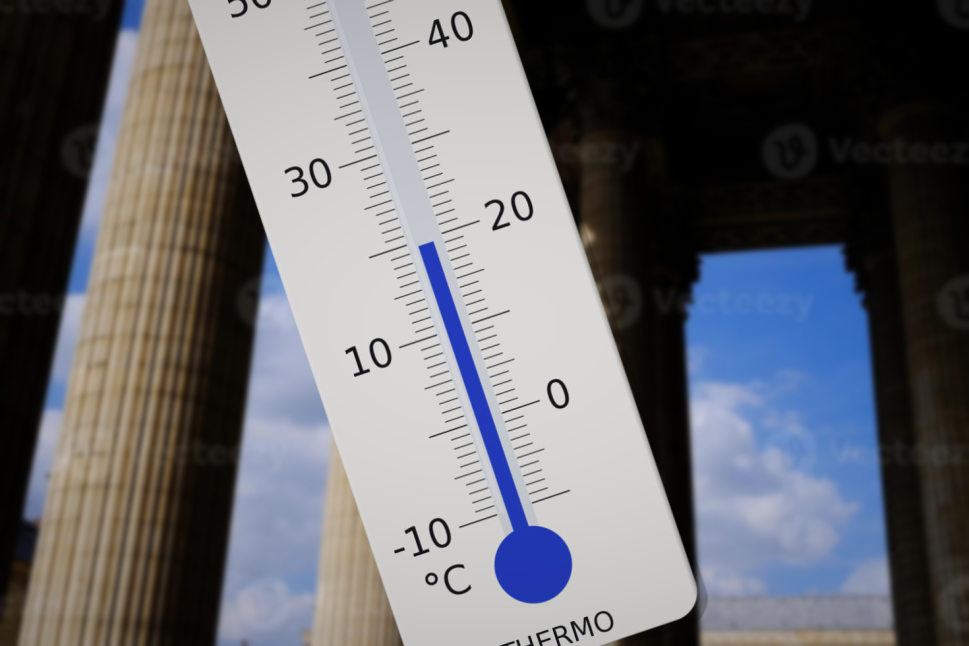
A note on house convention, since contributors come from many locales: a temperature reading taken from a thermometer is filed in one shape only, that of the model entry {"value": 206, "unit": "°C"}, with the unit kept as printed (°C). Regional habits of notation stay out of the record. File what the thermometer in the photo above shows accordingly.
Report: {"value": 19.5, "unit": "°C"}
